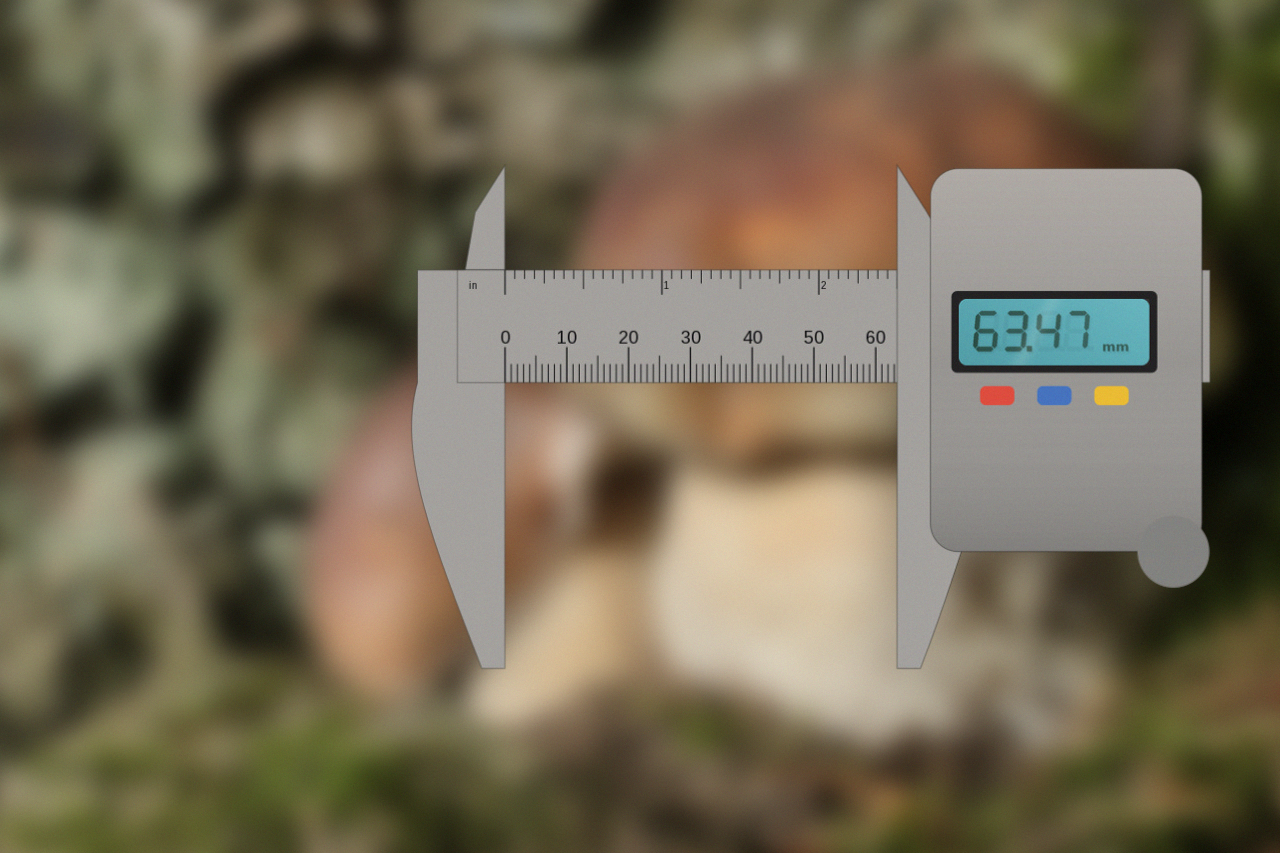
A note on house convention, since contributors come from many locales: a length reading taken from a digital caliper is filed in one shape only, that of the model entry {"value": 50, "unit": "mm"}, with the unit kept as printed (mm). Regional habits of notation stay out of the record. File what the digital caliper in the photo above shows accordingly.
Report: {"value": 63.47, "unit": "mm"}
